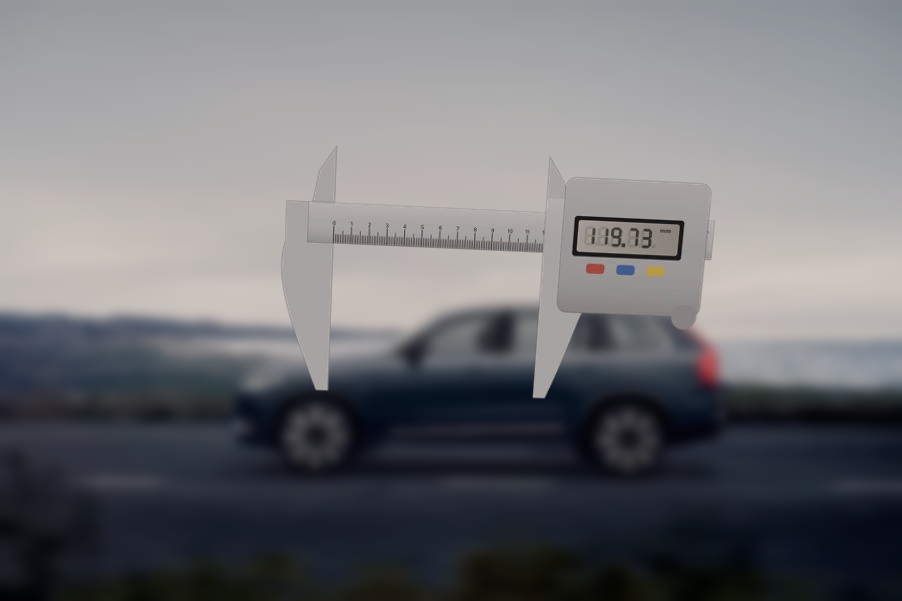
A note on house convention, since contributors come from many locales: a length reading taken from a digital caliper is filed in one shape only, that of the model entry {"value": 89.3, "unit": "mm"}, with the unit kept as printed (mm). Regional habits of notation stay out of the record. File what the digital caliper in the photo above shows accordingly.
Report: {"value": 119.73, "unit": "mm"}
